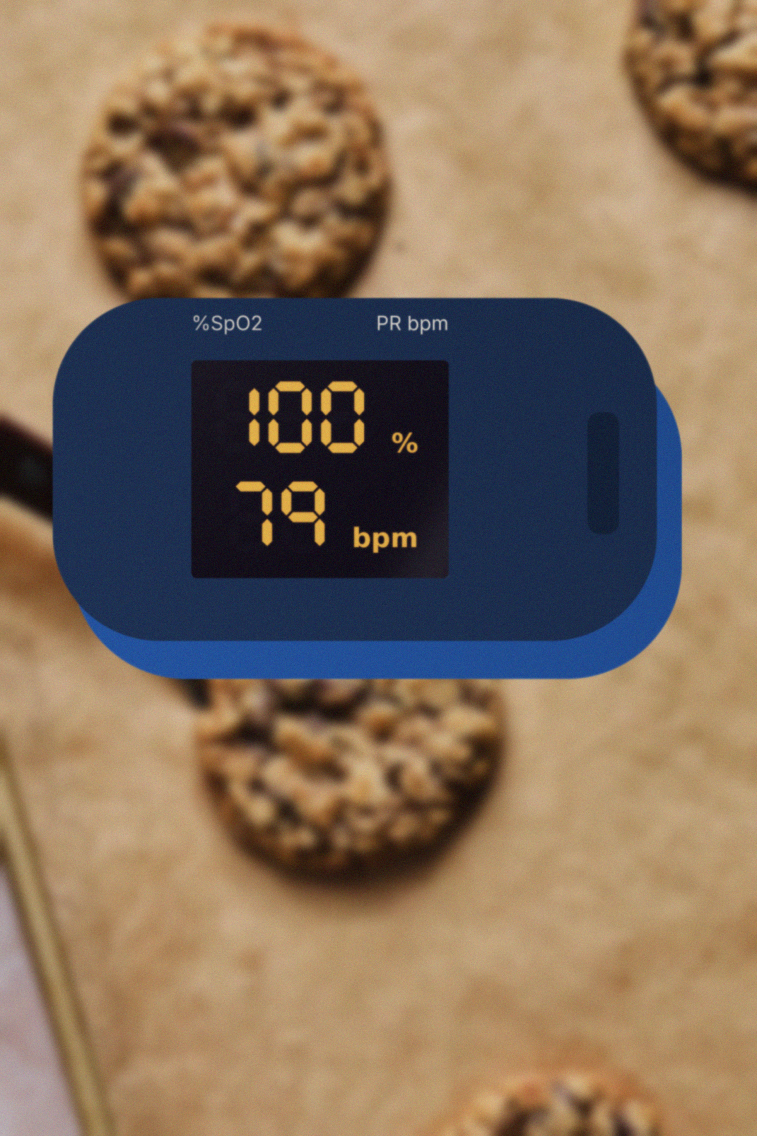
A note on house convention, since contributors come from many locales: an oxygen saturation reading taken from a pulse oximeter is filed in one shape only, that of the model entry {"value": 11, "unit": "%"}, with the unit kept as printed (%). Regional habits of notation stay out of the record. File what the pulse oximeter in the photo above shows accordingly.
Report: {"value": 100, "unit": "%"}
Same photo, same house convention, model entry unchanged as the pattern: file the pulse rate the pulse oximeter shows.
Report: {"value": 79, "unit": "bpm"}
